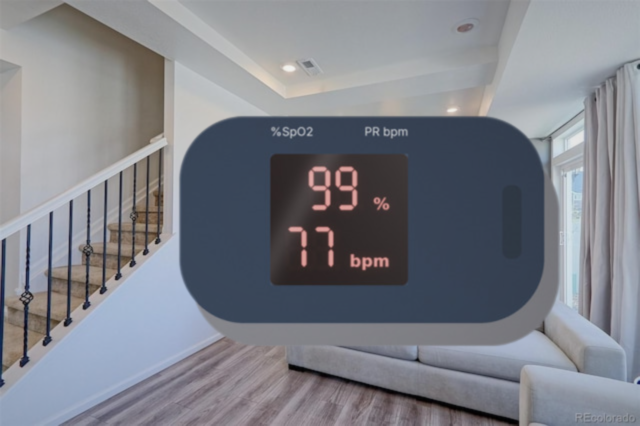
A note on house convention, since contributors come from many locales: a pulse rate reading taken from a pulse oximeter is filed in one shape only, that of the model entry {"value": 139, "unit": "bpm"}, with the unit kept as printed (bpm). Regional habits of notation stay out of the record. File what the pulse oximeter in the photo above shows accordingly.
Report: {"value": 77, "unit": "bpm"}
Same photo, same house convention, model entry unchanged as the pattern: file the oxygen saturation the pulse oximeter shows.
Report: {"value": 99, "unit": "%"}
